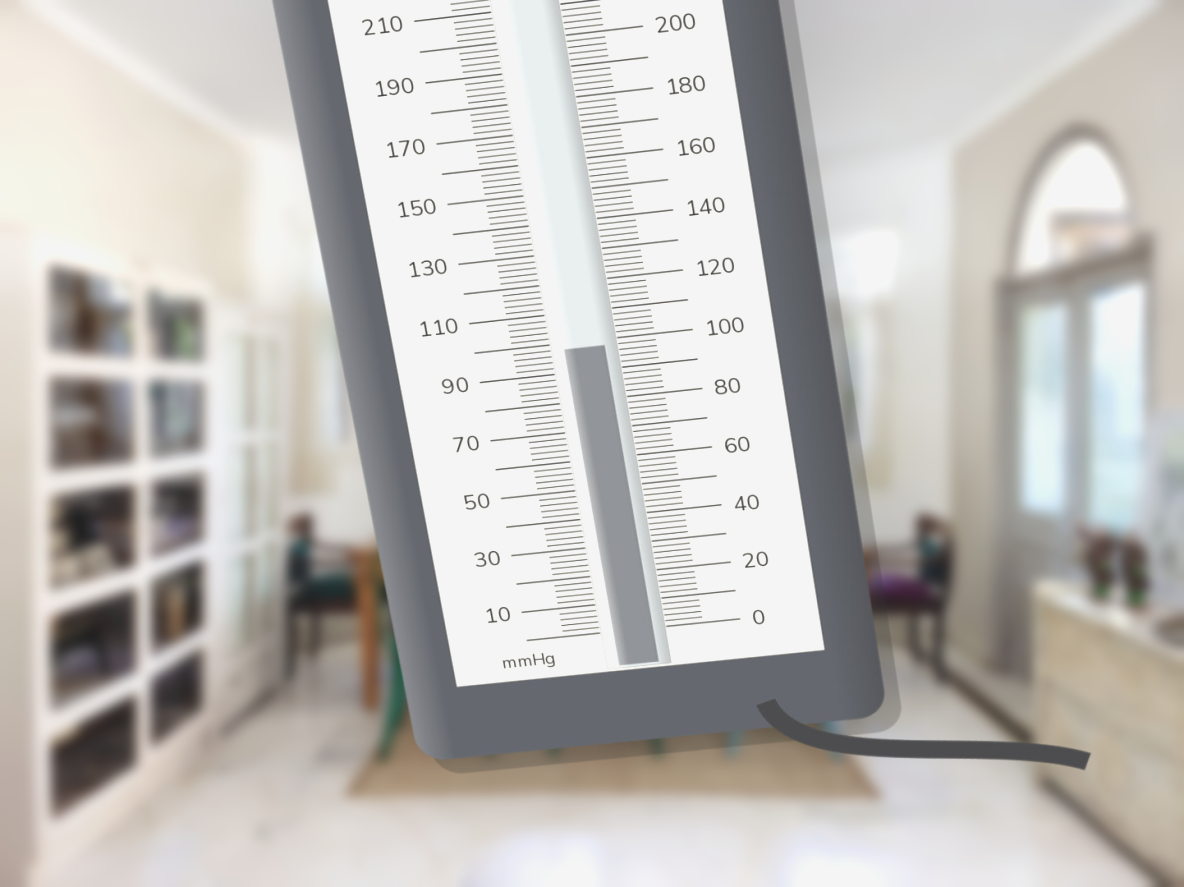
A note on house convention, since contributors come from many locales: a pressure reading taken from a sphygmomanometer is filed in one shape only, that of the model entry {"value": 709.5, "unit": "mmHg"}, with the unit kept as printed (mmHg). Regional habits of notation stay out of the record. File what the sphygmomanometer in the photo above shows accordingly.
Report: {"value": 98, "unit": "mmHg"}
